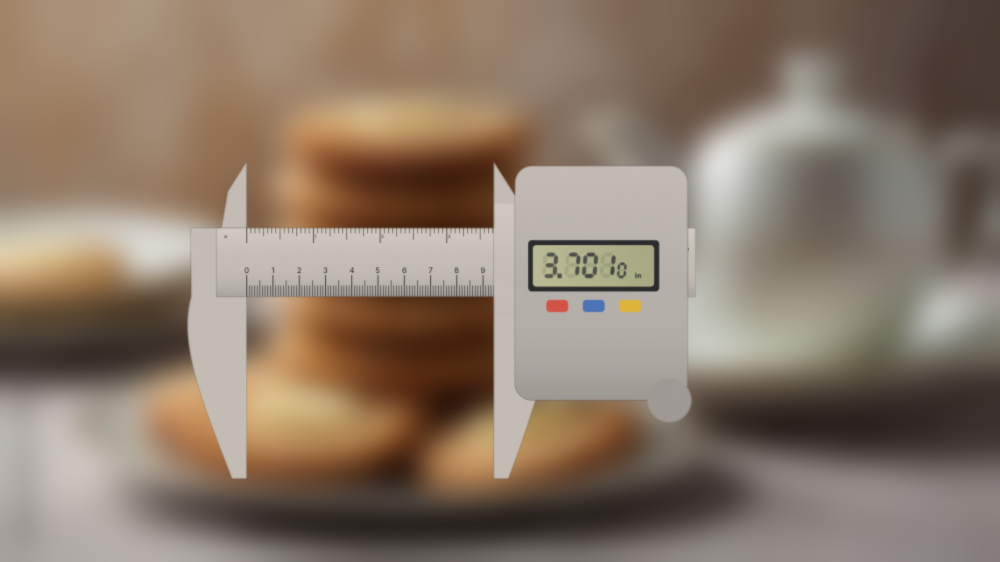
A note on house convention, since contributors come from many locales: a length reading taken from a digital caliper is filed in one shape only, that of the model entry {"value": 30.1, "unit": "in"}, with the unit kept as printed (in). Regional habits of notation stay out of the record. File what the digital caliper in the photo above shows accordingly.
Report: {"value": 3.7010, "unit": "in"}
